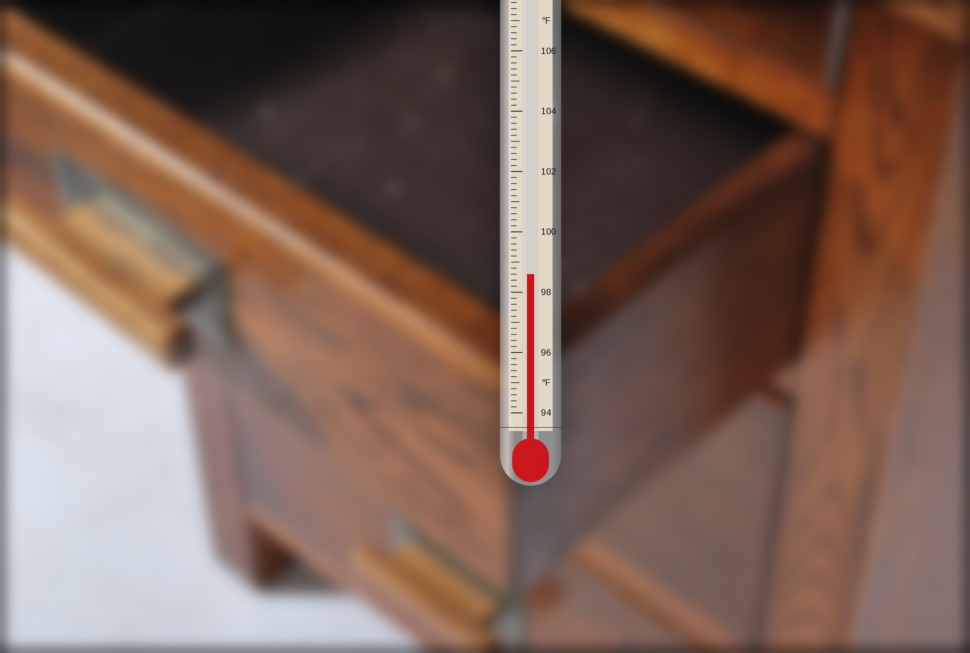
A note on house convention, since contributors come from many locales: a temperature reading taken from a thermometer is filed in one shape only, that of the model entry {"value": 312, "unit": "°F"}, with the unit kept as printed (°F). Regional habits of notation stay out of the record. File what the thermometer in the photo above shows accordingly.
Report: {"value": 98.6, "unit": "°F"}
